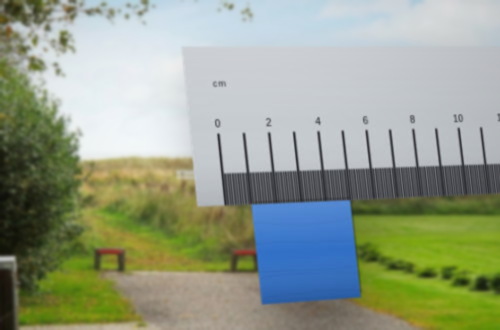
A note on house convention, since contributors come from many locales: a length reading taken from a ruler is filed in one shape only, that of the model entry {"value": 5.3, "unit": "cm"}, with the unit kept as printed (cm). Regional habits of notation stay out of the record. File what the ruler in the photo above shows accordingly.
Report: {"value": 4, "unit": "cm"}
